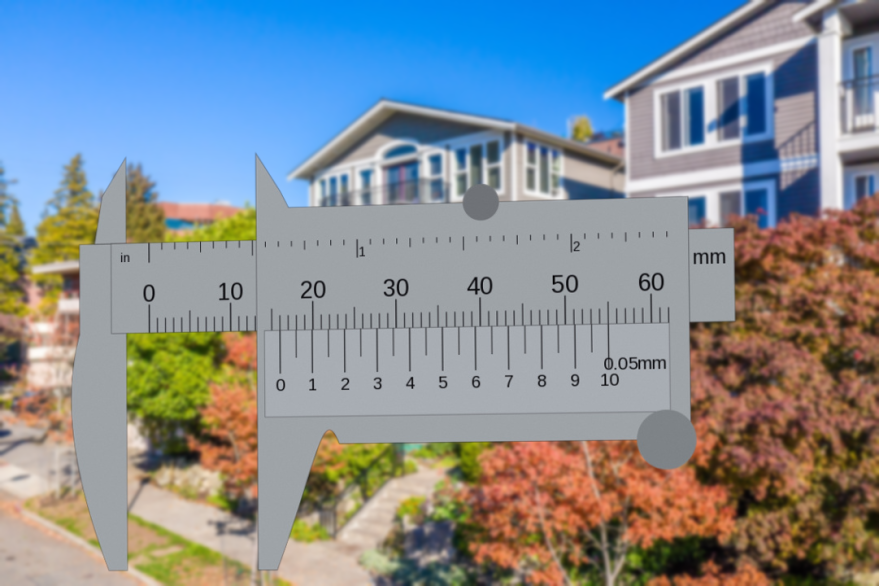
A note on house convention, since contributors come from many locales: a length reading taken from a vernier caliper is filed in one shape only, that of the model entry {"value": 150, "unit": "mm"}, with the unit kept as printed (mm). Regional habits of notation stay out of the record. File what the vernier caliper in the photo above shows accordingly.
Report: {"value": 16.0, "unit": "mm"}
